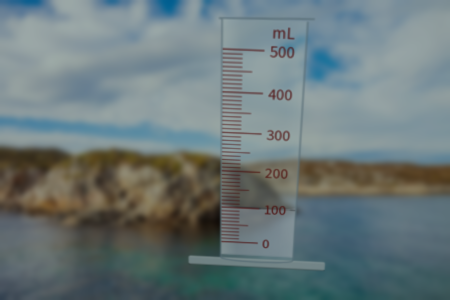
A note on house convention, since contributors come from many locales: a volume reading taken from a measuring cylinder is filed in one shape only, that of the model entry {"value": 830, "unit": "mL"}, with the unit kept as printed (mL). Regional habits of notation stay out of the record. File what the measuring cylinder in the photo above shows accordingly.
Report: {"value": 100, "unit": "mL"}
